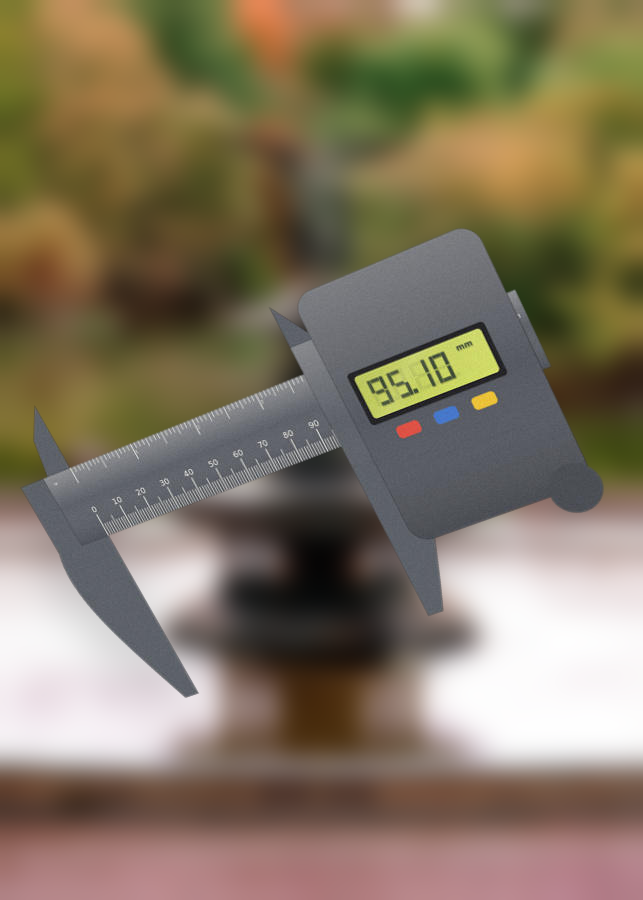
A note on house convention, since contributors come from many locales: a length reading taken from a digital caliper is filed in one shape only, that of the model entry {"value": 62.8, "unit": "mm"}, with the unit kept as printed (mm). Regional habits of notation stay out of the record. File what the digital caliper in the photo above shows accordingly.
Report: {"value": 95.10, "unit": "mm"}
